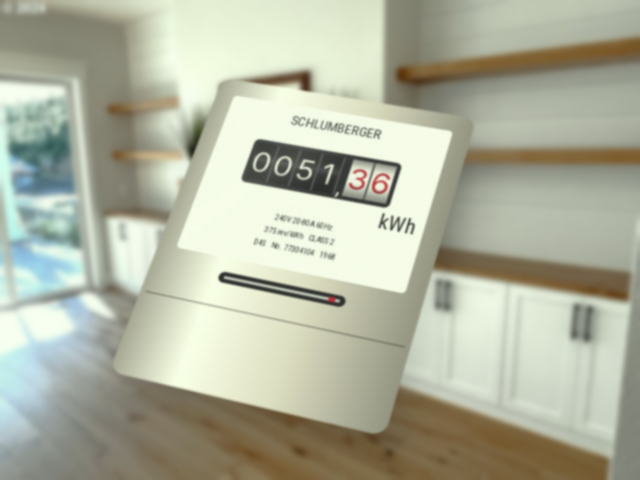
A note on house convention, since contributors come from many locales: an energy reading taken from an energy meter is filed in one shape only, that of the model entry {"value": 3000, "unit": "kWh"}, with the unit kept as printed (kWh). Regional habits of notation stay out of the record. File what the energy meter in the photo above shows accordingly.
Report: {"value": 51.36, "unit": "kWh"}
